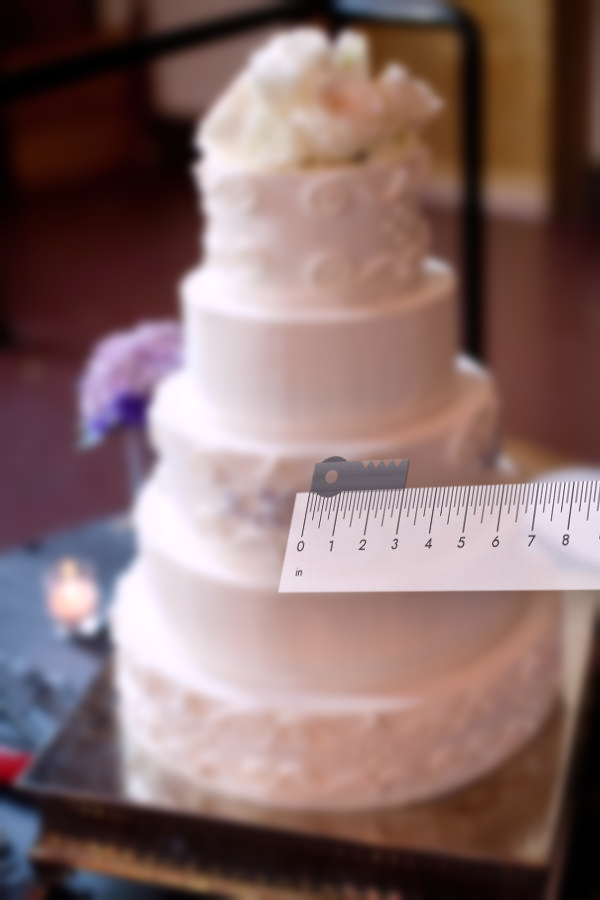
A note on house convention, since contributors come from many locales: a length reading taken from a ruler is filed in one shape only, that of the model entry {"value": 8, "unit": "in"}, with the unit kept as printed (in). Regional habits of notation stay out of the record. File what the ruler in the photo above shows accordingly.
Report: {"value": 3, "unit": "in"}
